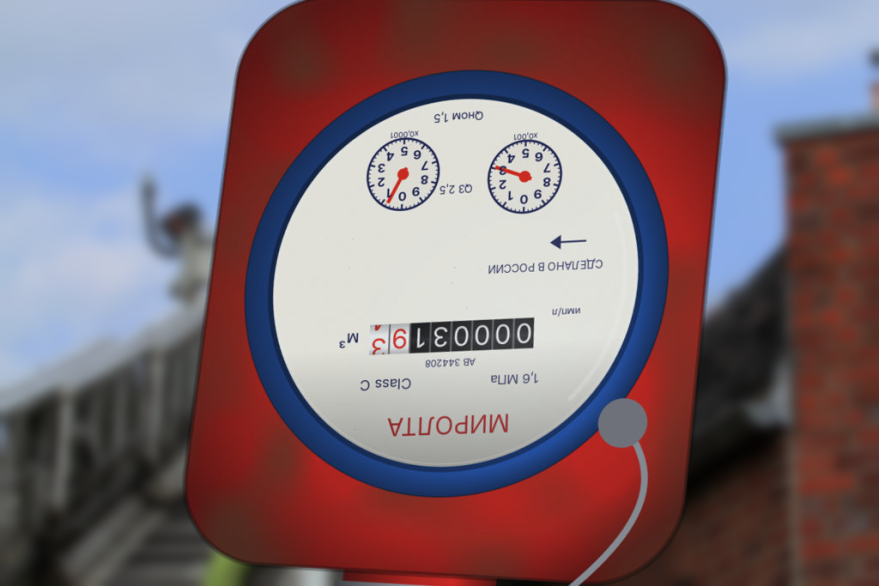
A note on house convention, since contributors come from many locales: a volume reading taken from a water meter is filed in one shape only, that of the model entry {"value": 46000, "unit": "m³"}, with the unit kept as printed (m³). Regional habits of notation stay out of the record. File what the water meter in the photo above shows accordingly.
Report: {"value": 31.9330, "unit": "m³"}
